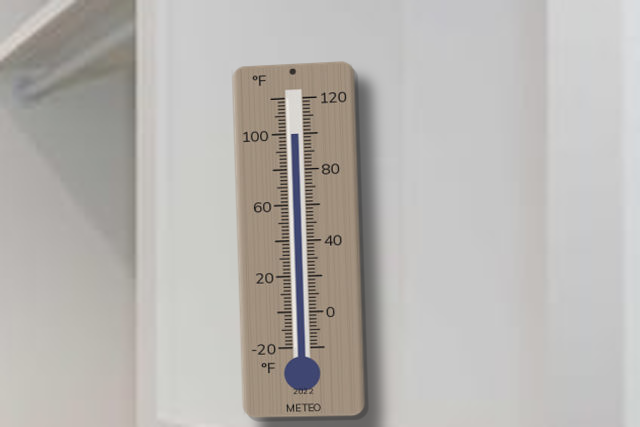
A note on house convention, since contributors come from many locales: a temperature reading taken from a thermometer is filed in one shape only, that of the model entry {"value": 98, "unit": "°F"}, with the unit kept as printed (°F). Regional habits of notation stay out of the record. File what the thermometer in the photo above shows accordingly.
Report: {"value": 100, "unit": "°F"}
